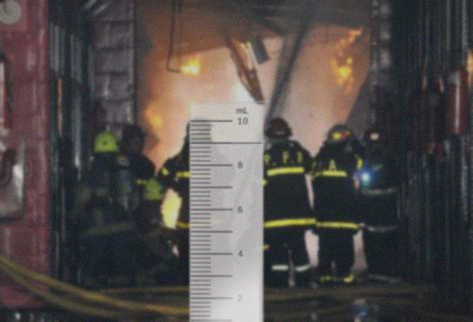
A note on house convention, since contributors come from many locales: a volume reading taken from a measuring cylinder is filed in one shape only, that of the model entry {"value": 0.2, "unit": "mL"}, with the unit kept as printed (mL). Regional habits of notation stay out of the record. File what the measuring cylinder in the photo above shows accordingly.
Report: {"value": 9, "unit": "mL"}
